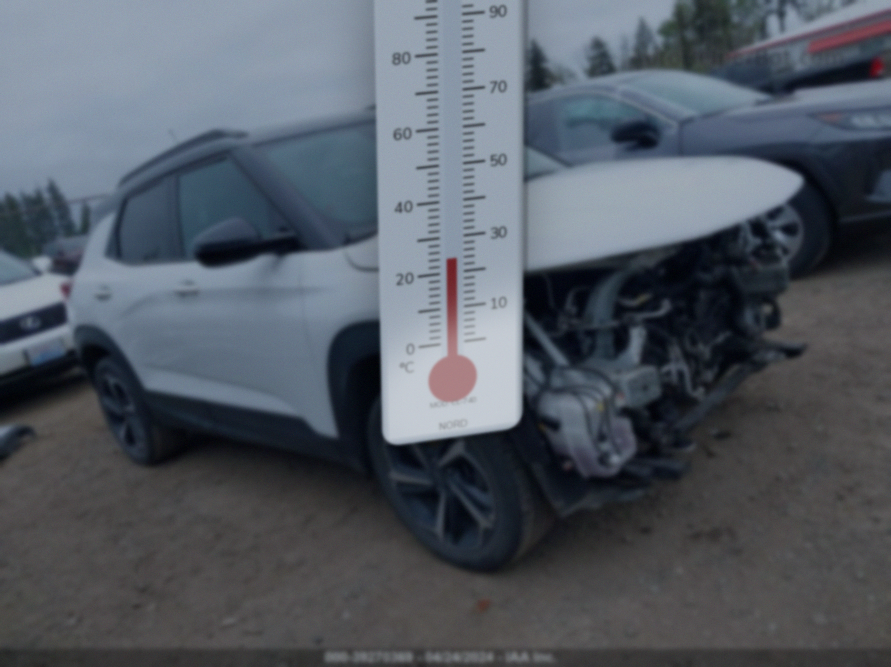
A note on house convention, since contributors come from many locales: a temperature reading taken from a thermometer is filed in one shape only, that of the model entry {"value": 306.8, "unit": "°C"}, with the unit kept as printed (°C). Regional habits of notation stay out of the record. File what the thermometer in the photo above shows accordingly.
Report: {"value": 24, "unit": "°C"}
